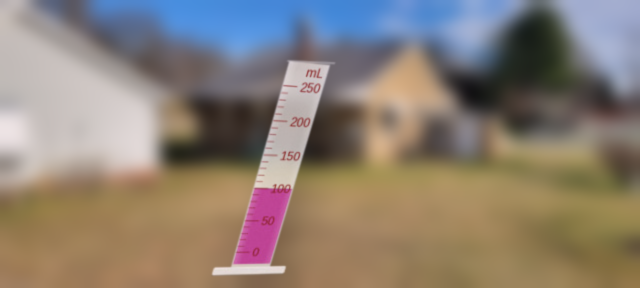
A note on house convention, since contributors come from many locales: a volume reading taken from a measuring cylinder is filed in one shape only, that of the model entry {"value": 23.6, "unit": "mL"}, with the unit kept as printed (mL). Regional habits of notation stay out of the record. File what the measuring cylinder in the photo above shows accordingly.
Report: {"value": 100, "unit": "mL"}
